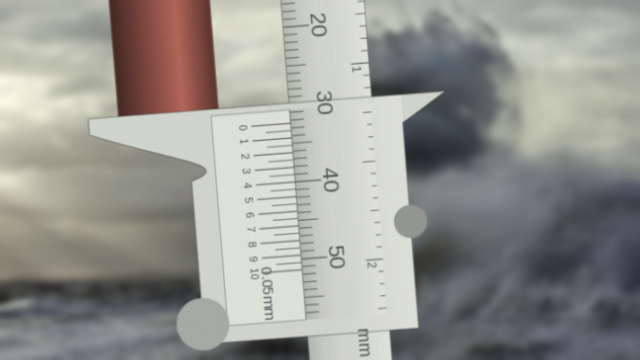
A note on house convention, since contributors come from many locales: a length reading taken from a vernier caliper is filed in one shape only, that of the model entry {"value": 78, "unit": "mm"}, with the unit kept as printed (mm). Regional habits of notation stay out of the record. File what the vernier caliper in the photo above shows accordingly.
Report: {"value": 32.4, "unit": "mm"}
